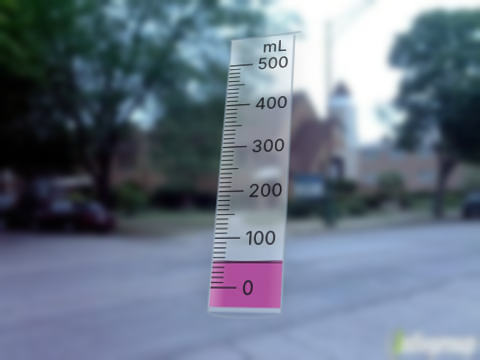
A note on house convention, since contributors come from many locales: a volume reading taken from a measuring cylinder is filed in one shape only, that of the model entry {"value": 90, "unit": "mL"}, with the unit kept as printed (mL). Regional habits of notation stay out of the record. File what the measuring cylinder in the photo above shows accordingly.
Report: {"value": 50, "unit": "mL"}
